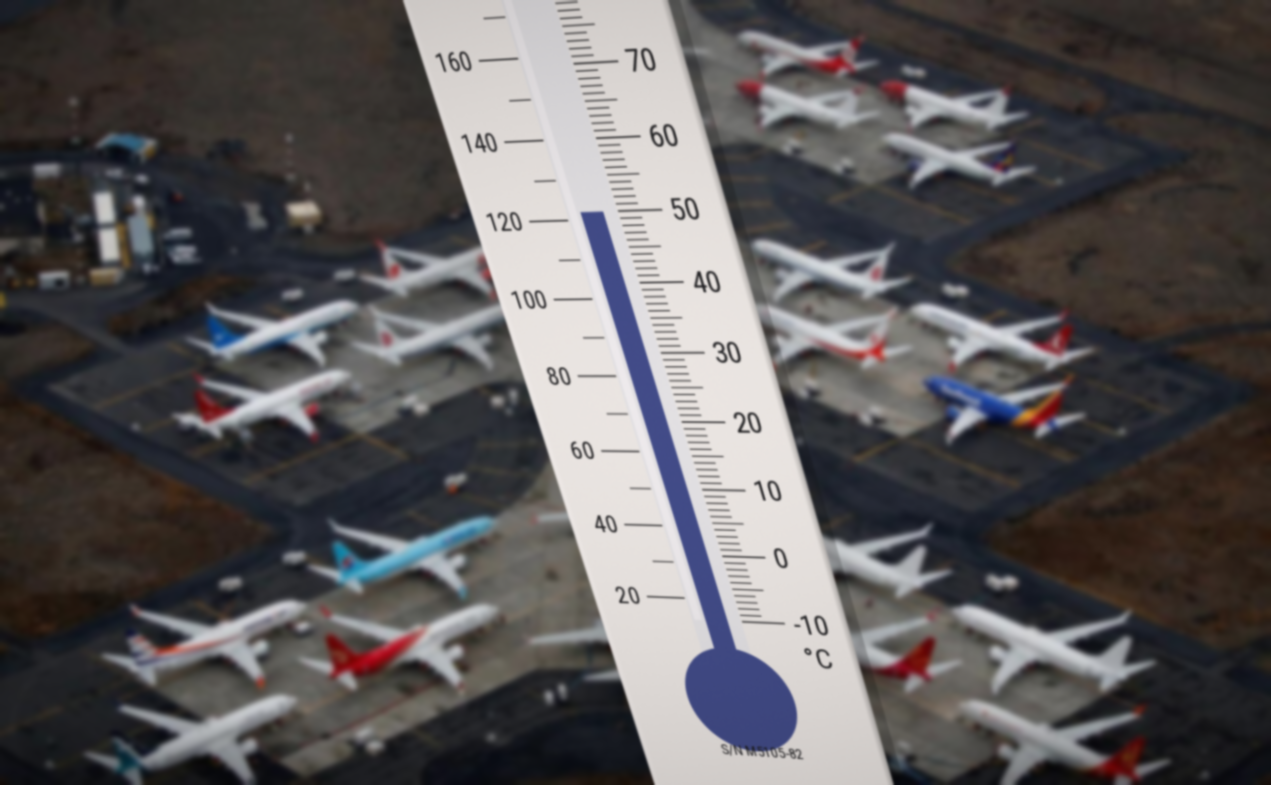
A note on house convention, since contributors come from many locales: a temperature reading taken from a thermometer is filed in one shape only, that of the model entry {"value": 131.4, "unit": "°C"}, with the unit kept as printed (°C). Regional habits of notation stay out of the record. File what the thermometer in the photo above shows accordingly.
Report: {"value": 50, "unit": "°C"}
